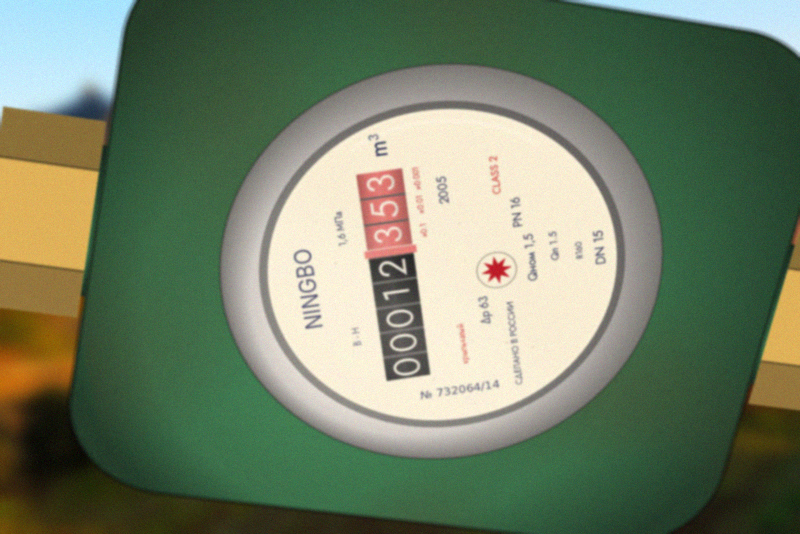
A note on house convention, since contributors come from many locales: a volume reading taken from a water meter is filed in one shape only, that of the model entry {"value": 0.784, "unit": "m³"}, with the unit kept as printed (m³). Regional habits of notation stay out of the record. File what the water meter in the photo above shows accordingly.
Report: {"value": 12.353, "unit": "m³"}
